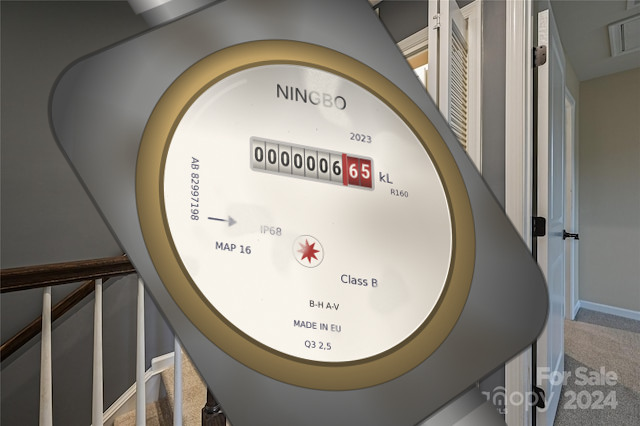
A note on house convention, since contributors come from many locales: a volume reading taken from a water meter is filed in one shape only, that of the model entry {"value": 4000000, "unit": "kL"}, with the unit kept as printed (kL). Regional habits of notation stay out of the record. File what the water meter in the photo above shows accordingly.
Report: {"value": 6.65, "unit": "kL"}
